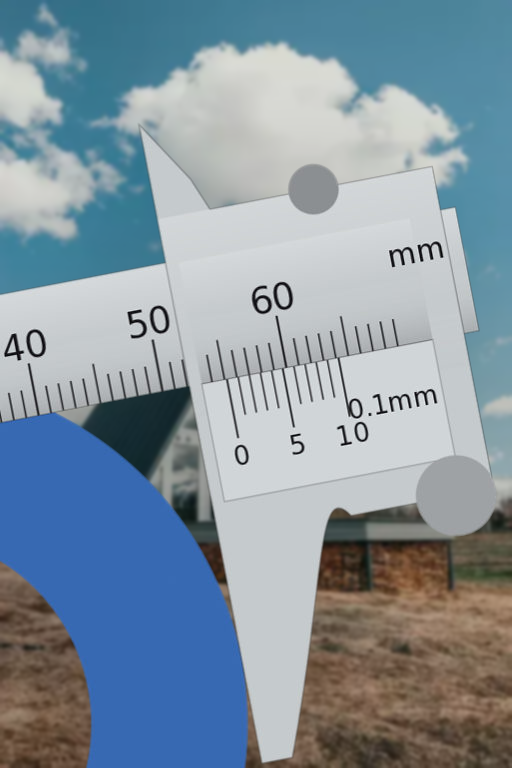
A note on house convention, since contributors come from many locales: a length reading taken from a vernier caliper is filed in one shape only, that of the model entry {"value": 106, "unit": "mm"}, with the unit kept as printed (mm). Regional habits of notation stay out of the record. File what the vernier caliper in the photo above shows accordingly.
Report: {"value": 55.2, "unit": "mm"}
